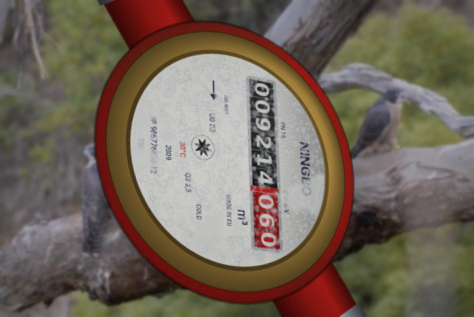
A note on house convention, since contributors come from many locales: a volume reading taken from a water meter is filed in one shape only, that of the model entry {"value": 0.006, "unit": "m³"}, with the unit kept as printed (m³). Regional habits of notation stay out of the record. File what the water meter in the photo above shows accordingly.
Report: {"value": 9214.060, "unit": "m³"}
